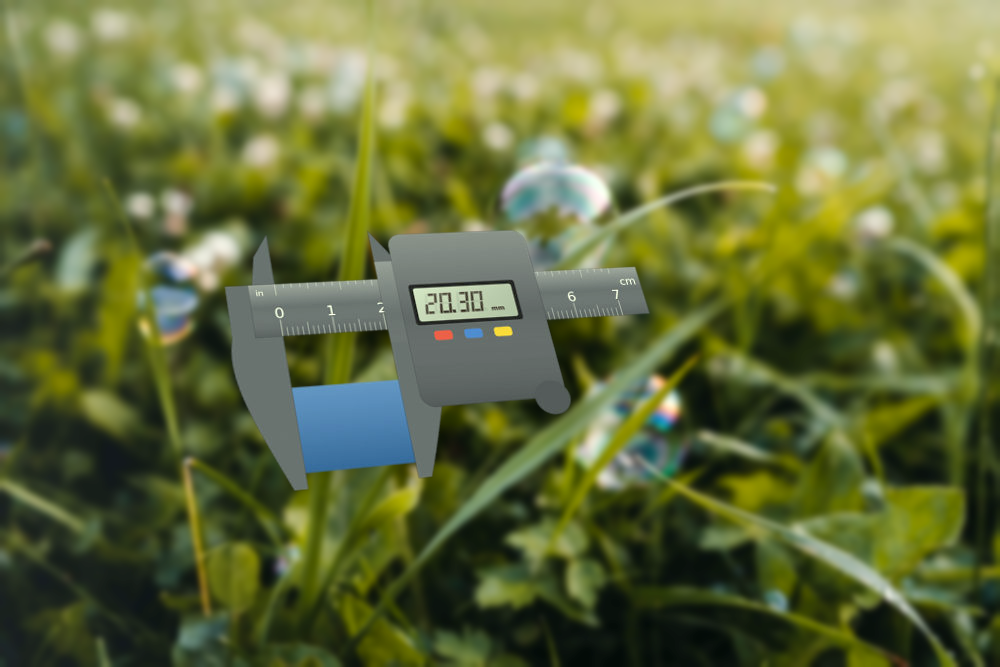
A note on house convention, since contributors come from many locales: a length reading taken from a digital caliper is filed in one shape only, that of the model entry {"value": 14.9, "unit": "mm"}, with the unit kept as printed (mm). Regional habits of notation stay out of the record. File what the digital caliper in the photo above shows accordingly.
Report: {"value": 20.30, "unit": "mm"}
